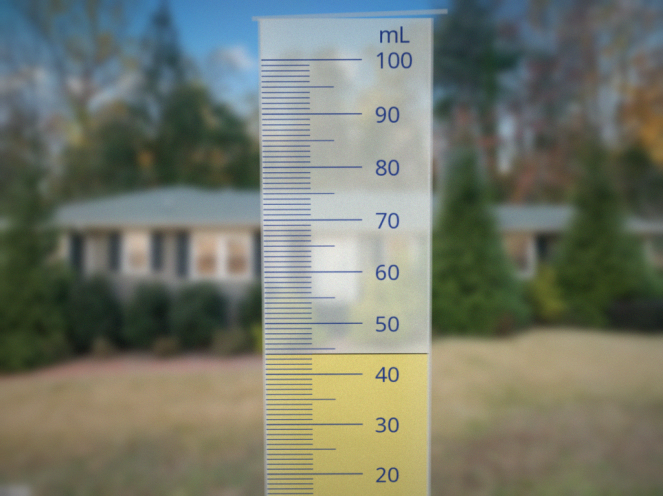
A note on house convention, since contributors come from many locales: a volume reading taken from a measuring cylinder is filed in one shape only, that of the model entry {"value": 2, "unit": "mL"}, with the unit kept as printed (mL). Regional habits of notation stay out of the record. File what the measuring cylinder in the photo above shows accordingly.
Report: {"value": 44, "unit": "mL"}
